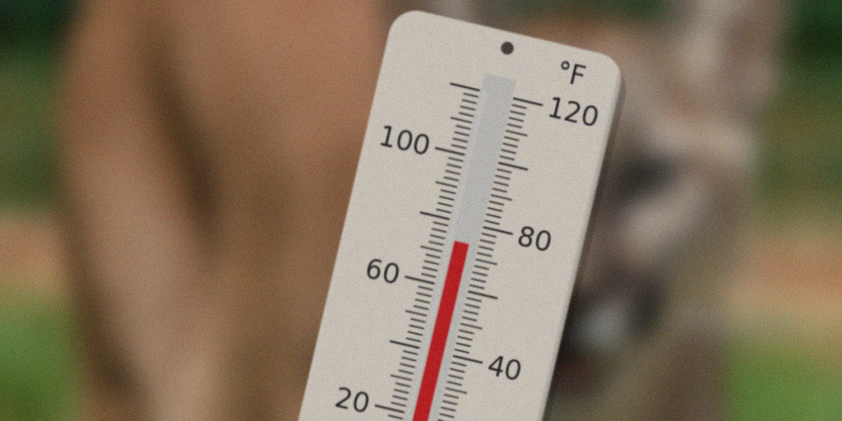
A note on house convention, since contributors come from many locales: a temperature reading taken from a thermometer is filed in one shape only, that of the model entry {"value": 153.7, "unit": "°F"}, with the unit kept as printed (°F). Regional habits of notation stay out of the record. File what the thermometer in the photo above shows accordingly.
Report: {"value": 74, "unit": "°F"}
